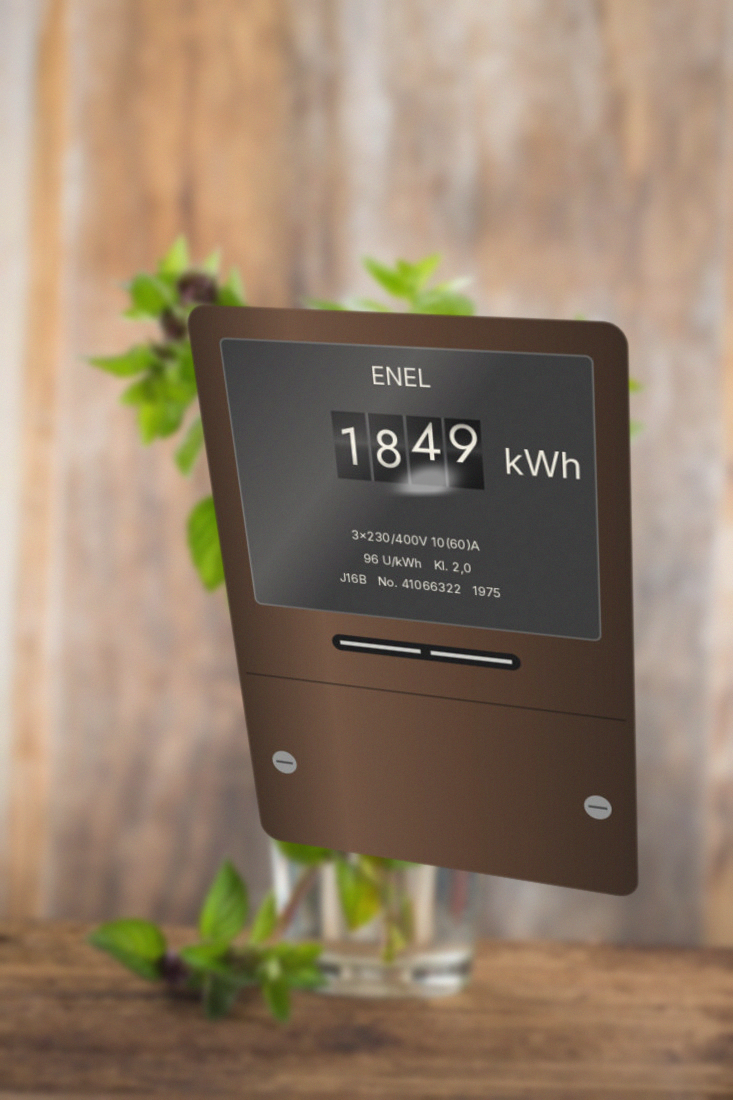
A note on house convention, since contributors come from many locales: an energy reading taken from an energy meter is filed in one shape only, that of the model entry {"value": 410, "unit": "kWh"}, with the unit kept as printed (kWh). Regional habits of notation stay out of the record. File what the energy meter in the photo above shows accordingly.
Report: {"value": 1849, "unit": "kWh"}
